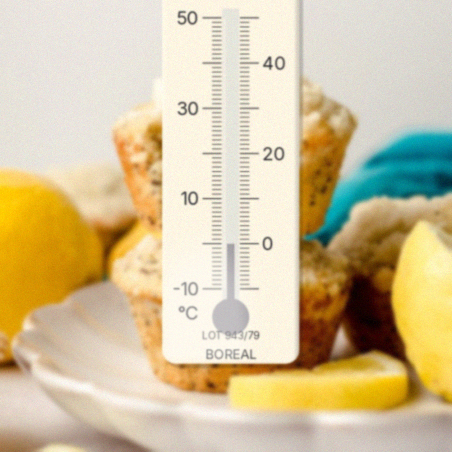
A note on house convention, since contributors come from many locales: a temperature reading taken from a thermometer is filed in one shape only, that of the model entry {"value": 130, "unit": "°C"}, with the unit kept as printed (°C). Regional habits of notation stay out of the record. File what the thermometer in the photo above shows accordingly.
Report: {"value": 0, "unit": "°C"}
